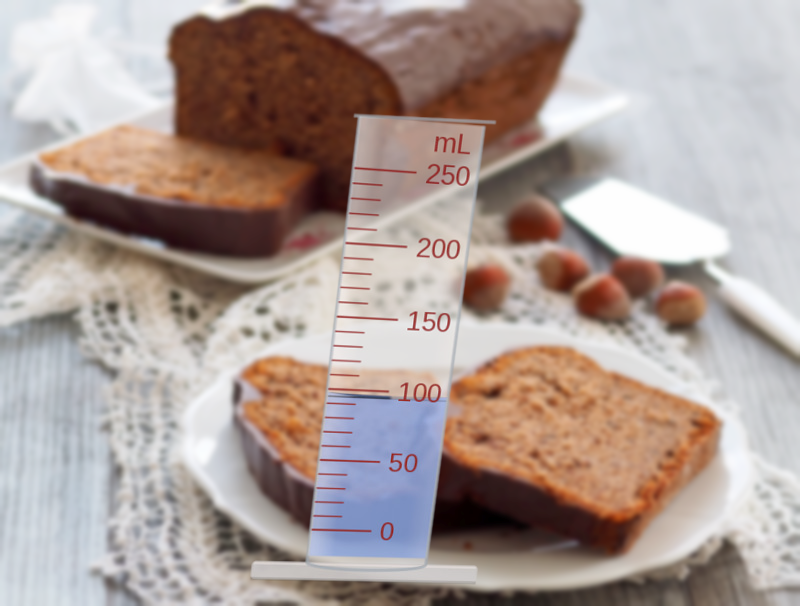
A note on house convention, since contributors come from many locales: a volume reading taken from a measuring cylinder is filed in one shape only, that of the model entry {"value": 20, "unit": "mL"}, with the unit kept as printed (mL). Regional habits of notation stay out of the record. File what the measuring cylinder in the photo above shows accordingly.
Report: {"value": 95, "unit": "mL"}
